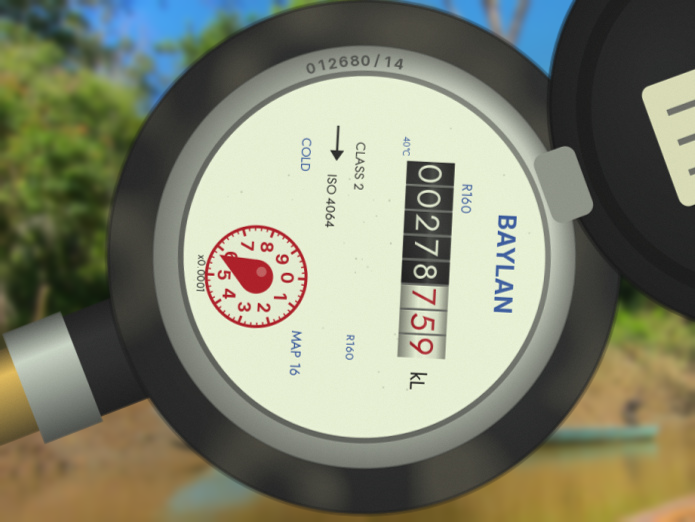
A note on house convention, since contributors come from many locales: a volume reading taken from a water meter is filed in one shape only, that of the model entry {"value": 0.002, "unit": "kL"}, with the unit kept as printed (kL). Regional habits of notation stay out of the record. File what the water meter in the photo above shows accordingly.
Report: {"value": 278.7595, "unit": "kL"}
